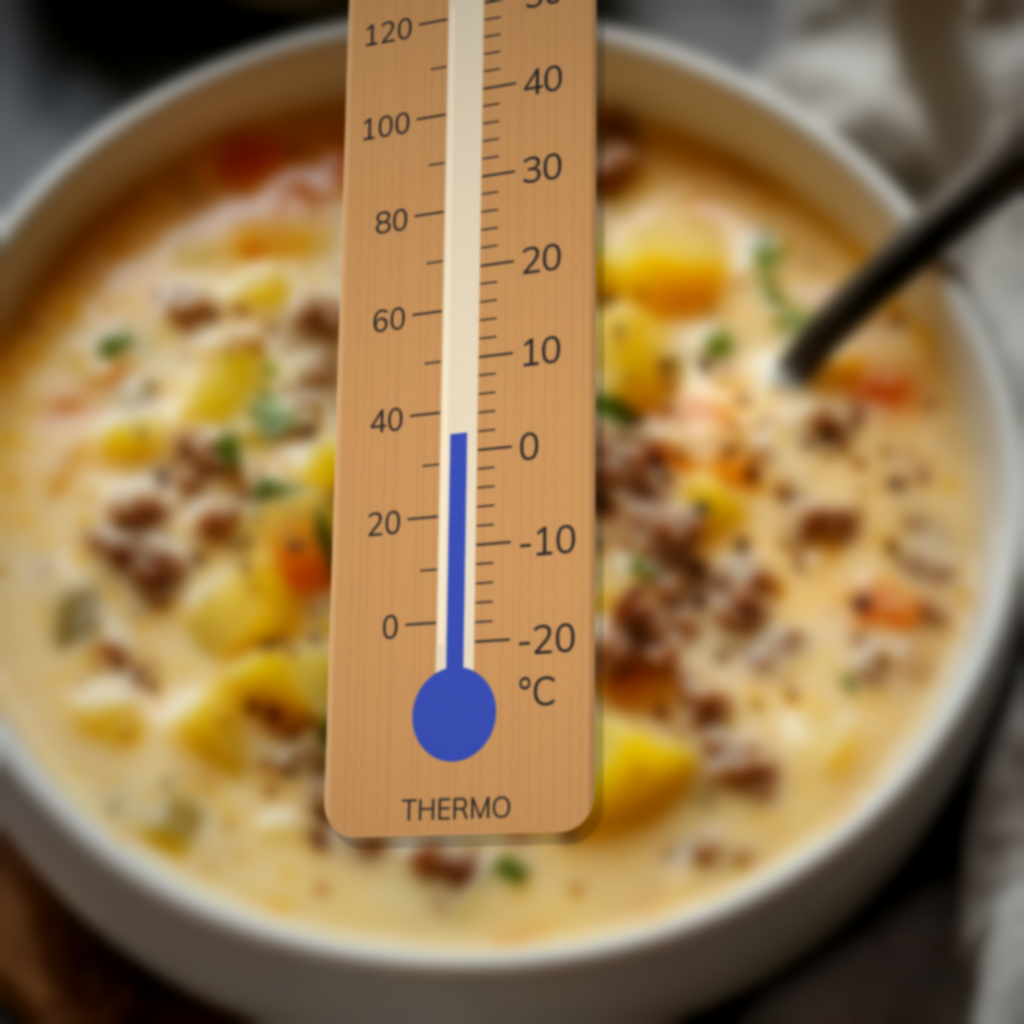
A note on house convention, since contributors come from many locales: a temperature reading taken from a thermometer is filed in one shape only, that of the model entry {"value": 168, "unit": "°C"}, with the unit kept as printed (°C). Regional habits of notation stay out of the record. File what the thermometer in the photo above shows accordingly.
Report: {"value": 2, "unit": "°C"}
